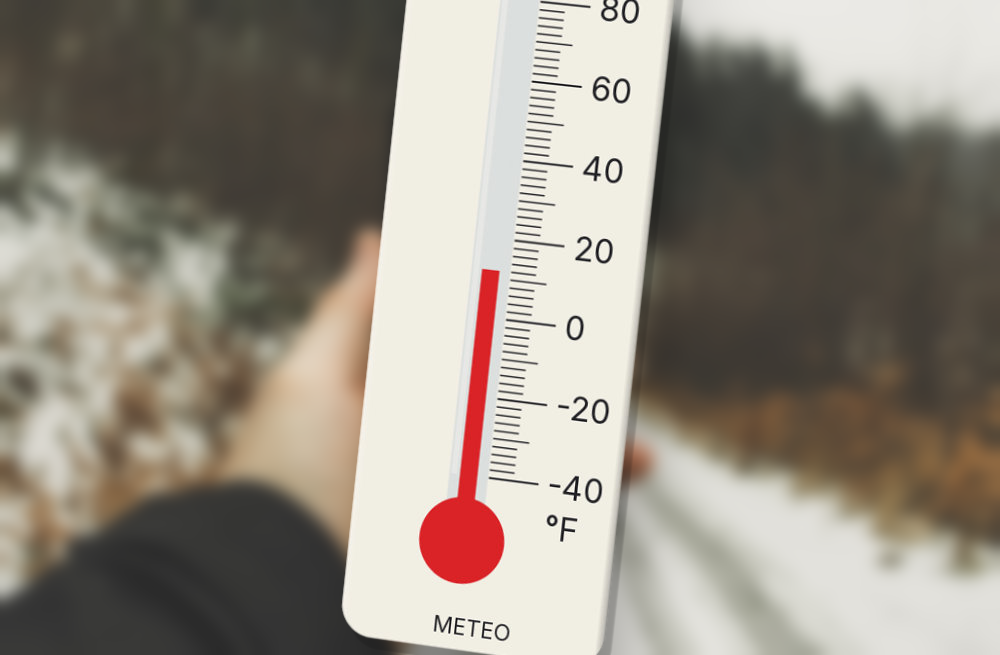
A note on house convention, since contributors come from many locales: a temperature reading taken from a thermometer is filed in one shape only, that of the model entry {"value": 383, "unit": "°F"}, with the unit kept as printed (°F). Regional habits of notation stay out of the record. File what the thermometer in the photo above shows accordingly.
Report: {"value": 12, "unit": "°F"}
